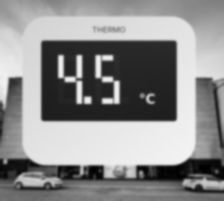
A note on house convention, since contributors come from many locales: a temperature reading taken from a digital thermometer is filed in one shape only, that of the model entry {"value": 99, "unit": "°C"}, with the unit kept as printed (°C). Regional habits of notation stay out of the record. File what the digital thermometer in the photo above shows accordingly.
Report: {"value": 4.5, "unit": "°C"}
